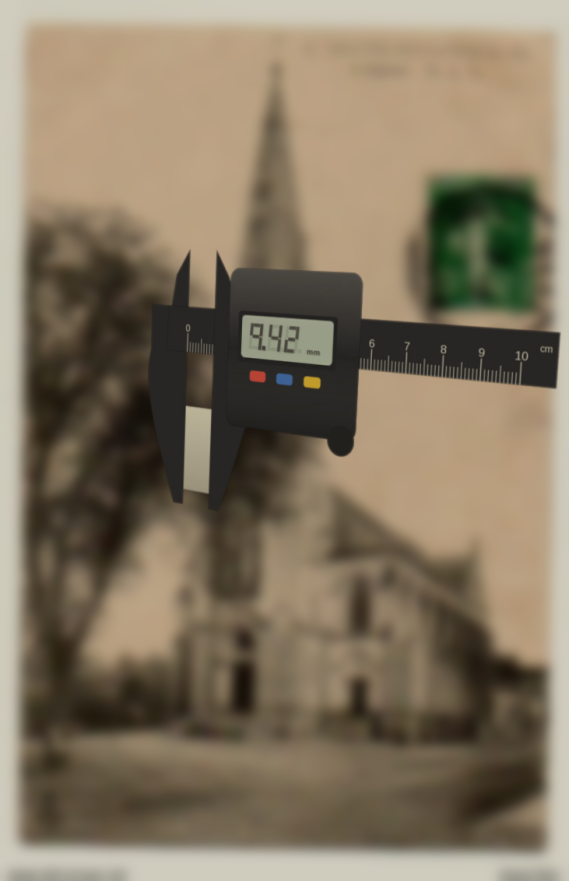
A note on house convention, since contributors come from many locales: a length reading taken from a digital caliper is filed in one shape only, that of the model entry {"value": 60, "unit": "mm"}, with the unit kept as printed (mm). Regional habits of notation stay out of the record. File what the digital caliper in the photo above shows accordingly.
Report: {"value": 9.42, "unit": "mm"}
